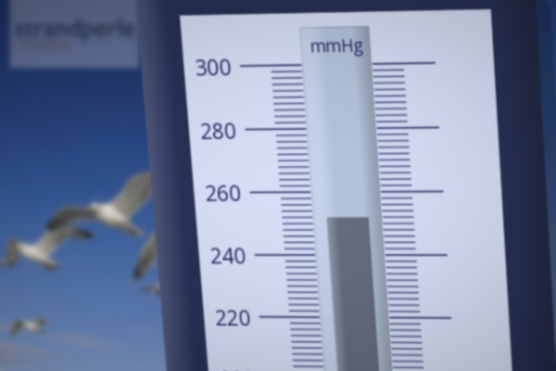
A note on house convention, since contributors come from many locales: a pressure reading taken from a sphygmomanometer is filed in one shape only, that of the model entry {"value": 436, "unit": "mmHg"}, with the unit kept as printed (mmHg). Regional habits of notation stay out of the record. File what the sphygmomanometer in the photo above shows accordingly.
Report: {"value": 252, "unit": "mmHg"}
